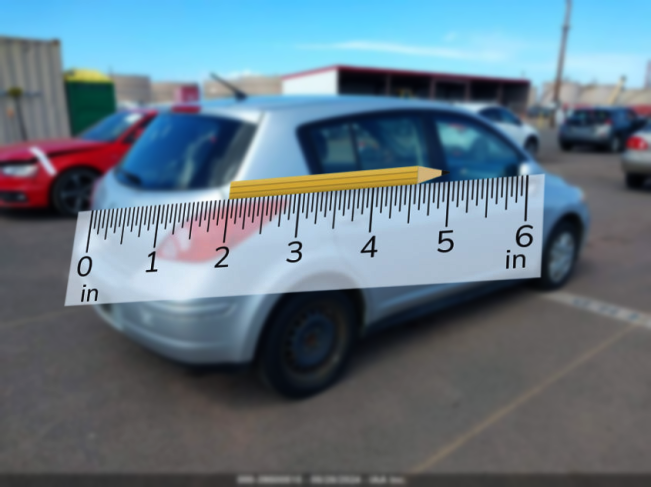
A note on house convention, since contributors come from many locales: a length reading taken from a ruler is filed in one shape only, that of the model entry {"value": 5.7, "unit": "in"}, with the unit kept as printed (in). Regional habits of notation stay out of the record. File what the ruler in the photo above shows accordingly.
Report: {"value": 3, "unit": "in"}
